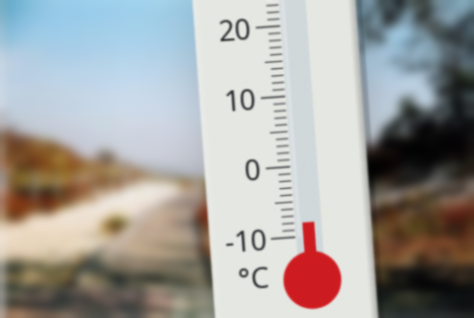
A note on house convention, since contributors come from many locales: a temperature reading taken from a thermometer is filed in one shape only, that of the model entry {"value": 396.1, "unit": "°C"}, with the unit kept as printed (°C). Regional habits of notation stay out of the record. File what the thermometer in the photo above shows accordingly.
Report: {"value": -8, "unit": "°C"}
